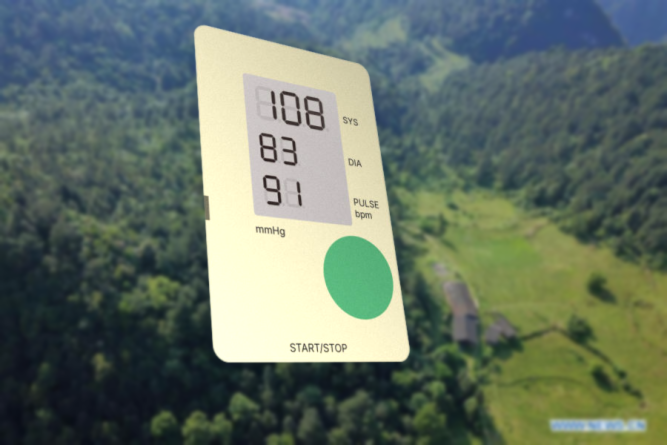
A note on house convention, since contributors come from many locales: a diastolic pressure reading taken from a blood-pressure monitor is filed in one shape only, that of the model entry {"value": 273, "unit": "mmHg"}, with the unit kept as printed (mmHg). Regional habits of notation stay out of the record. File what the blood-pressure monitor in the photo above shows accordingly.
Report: {"value": 83, "unit": "mmHg"}
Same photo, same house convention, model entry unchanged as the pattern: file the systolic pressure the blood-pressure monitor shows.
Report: {"value": 108, "unit": "mmHg"}
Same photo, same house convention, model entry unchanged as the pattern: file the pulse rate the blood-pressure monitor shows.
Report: {"value": 91, "unit": "bpm"}
